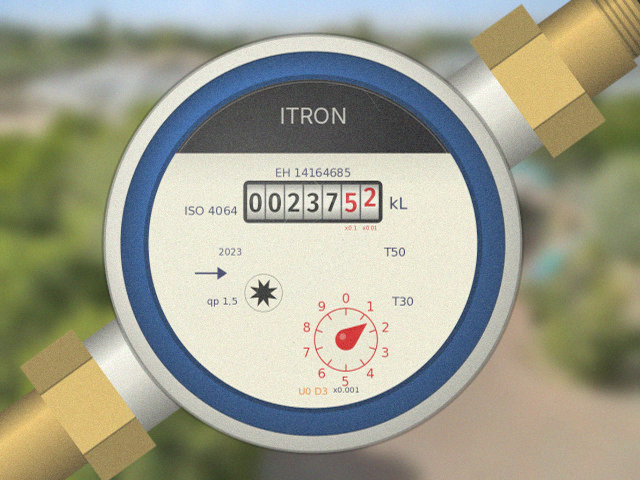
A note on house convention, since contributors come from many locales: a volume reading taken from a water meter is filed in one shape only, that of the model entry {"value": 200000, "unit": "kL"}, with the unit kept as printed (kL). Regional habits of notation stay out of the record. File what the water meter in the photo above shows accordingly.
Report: {"value": 237.521, "unit": "kL"}
